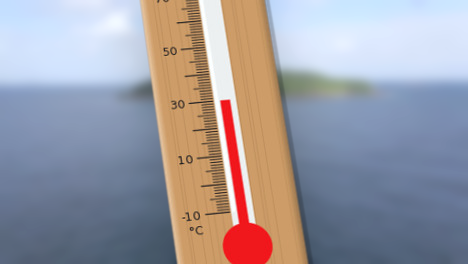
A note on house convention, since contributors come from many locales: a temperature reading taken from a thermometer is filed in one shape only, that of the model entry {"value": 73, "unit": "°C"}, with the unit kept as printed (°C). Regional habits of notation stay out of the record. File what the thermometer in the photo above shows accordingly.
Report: {"value": 30, "unit": "°C"}
